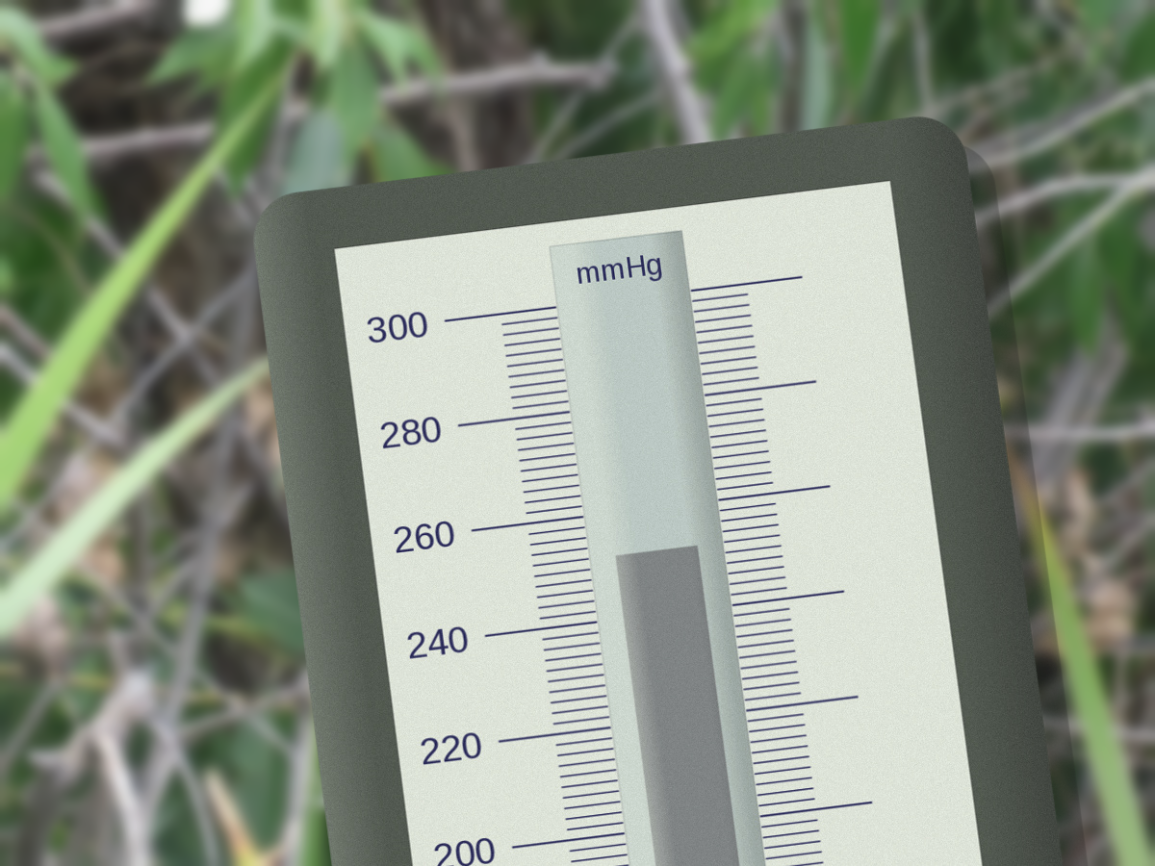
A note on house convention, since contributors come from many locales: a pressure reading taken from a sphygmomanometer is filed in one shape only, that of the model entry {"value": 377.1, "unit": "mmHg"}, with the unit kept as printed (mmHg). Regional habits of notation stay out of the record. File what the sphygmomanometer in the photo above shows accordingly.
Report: {"value": 252, "unit": "mmHg"}
